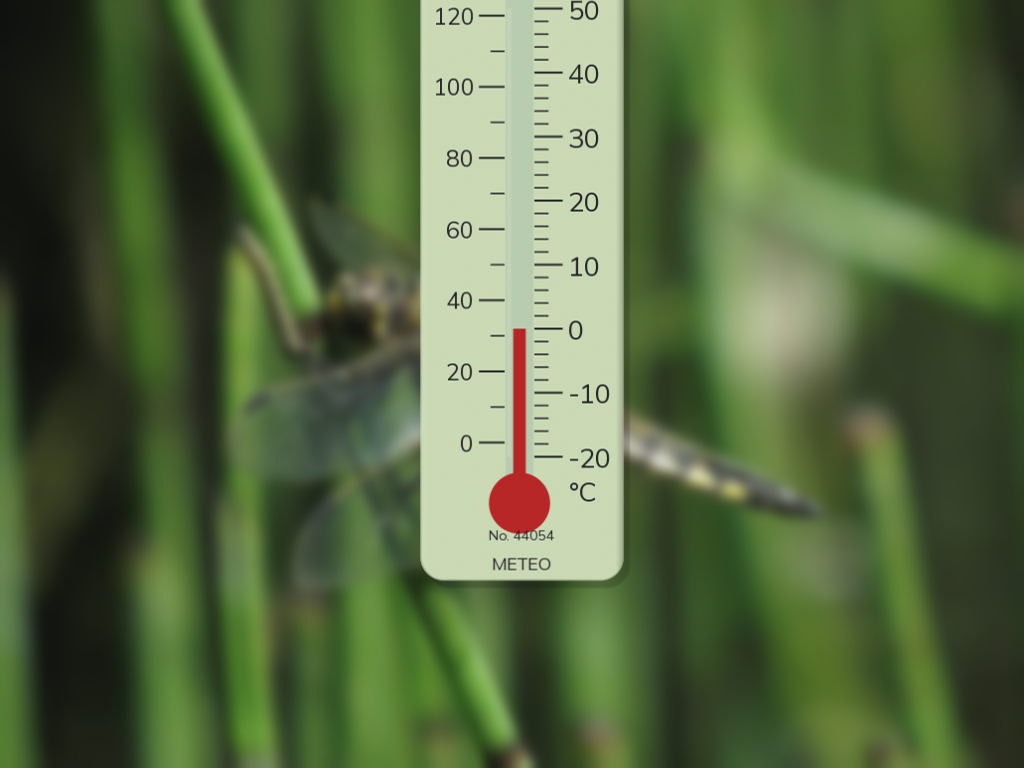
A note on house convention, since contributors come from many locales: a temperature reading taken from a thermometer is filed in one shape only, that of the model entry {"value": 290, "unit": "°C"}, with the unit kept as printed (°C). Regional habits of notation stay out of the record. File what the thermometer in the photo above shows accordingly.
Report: {"value": 0, "unit": "°C"}
